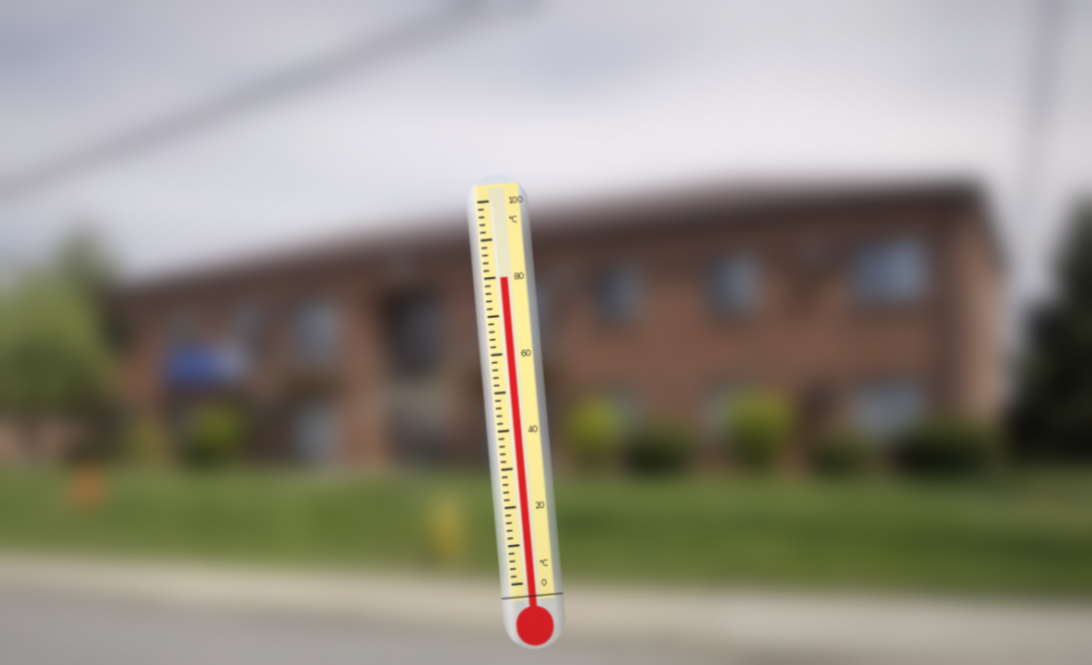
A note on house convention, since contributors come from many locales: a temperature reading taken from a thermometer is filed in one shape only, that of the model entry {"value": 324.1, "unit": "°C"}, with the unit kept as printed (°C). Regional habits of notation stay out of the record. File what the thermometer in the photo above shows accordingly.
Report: {"value": 80, "unit": "°C"}
